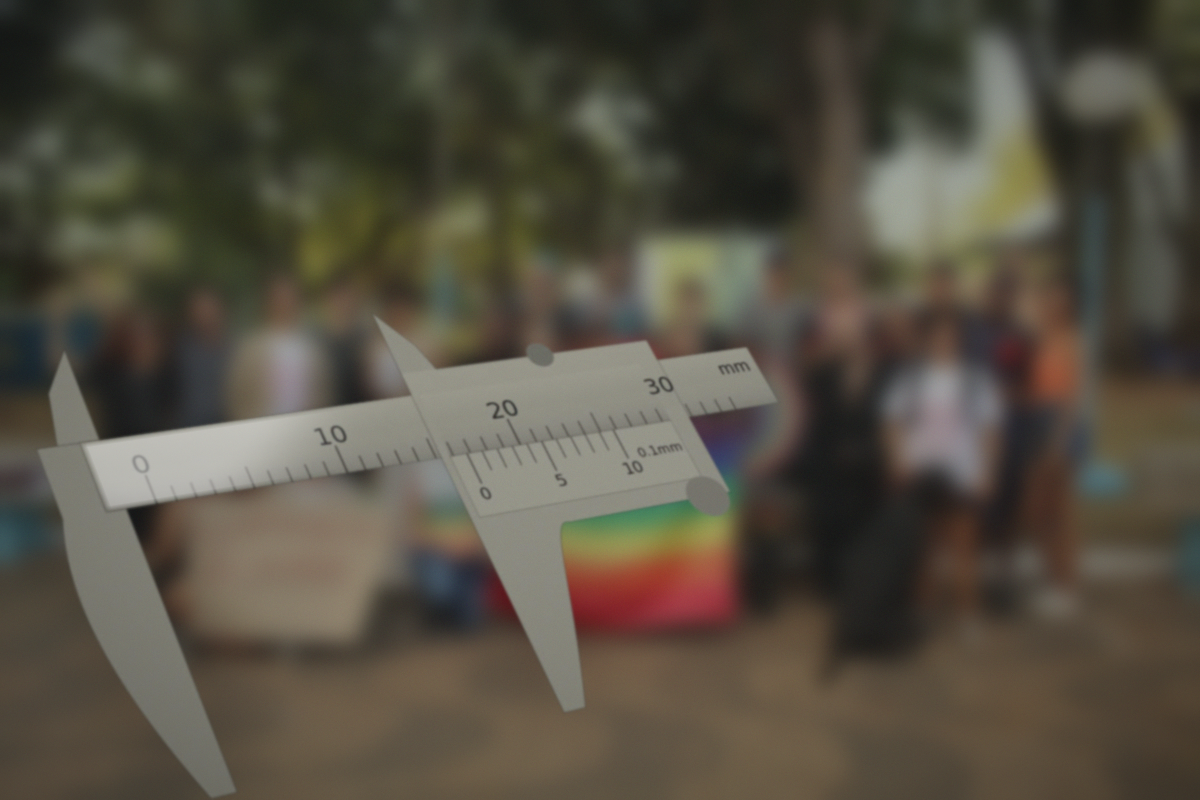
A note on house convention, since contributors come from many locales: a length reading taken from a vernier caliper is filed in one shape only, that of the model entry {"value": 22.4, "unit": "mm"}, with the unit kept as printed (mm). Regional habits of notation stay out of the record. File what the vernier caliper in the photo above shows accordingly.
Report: {"value": 16.8, "unit": "mm"}
